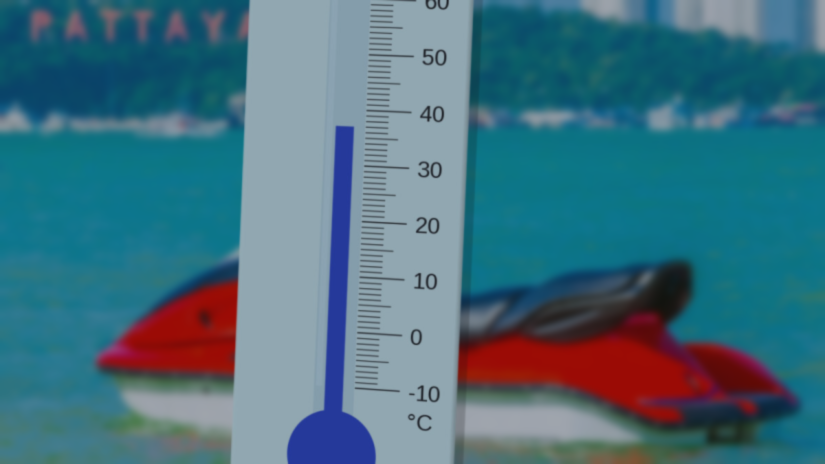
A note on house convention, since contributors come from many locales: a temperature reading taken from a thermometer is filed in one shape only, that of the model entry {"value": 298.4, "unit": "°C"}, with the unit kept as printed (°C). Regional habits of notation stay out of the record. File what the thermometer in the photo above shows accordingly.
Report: {"value": 37, "unit": "°C"}
